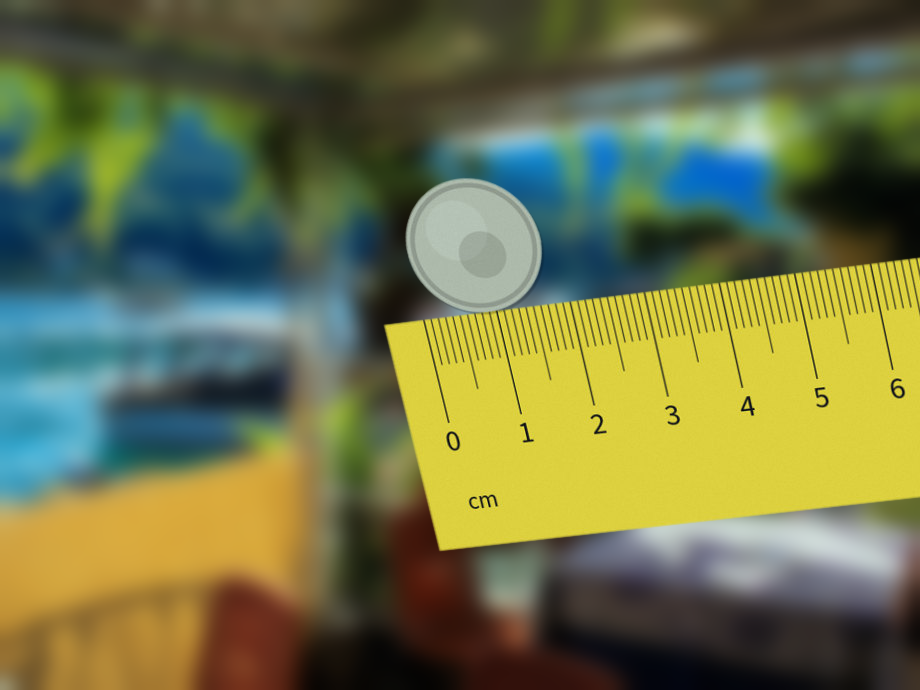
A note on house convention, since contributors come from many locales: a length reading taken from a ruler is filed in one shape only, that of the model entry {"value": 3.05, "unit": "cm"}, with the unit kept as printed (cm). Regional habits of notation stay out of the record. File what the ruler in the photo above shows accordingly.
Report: {"value": 1.8, "unit": "cm"}
